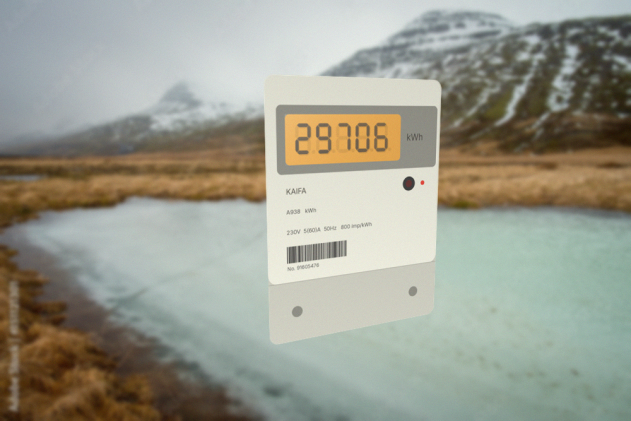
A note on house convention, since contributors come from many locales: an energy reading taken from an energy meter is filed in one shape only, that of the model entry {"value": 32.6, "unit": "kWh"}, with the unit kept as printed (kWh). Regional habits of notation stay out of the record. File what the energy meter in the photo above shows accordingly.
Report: {"value": 29706, "unit": "kWh"}
